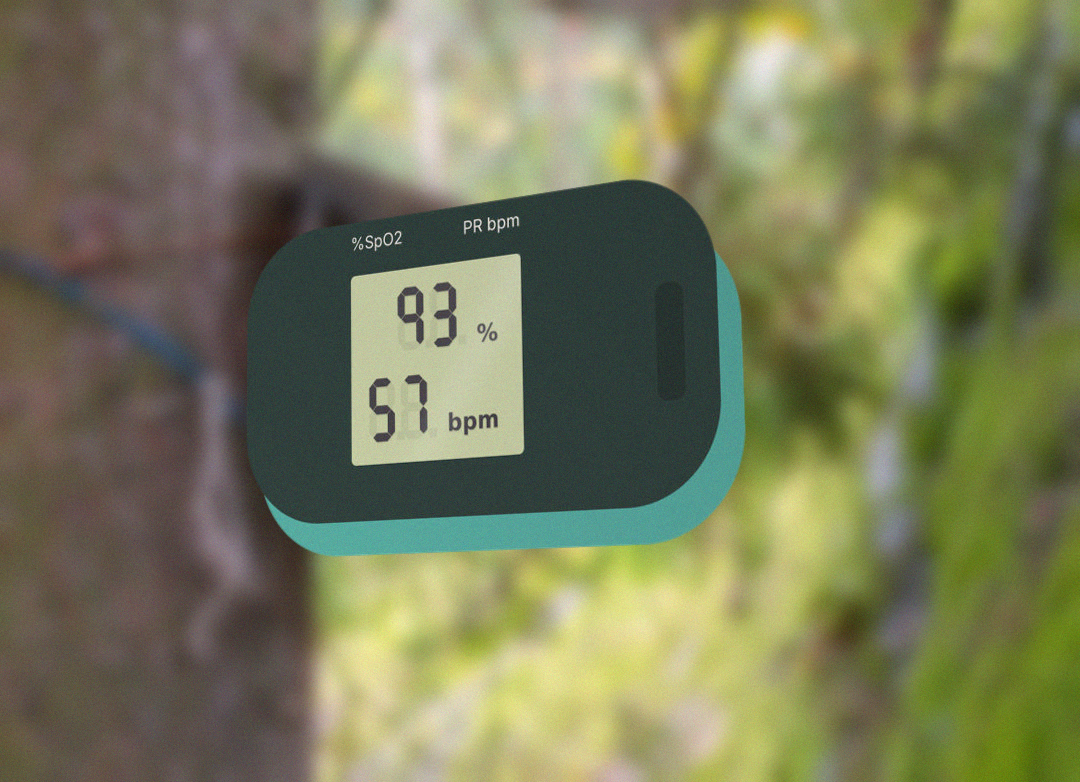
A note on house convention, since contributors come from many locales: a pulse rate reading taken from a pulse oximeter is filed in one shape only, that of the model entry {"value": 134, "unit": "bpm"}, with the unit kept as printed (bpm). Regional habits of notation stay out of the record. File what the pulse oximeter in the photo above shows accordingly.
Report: {"value": 57, "unit": "bpm"}
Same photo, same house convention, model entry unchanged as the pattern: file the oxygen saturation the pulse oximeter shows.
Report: {"value": 93, "unit": "%"}
